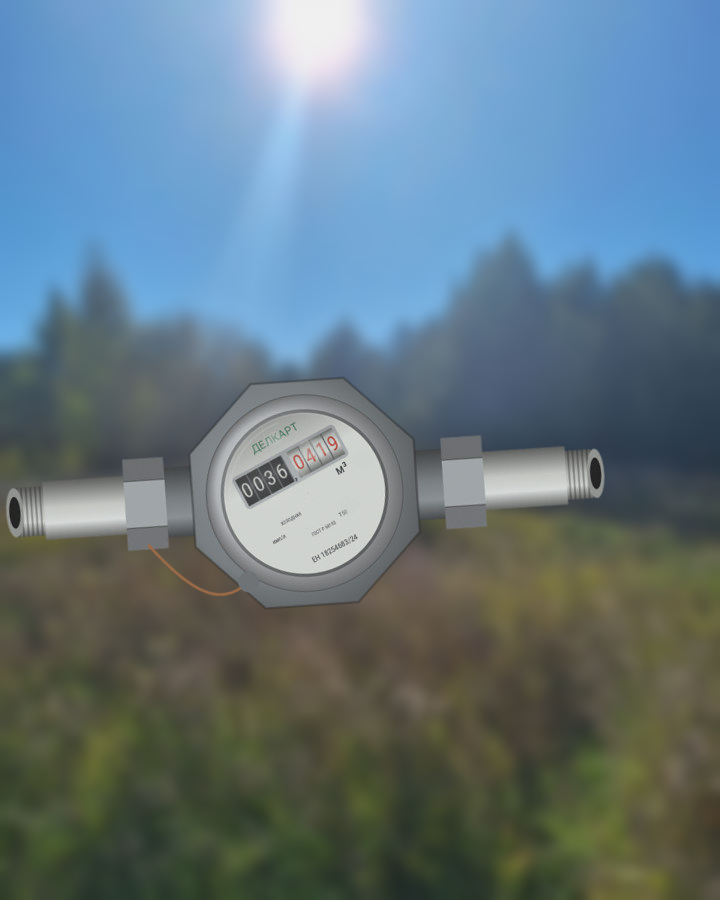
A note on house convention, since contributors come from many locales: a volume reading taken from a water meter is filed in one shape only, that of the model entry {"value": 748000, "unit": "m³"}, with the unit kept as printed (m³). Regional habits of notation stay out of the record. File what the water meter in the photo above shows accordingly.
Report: {"value": 36.0419, "unit": "m³"}
